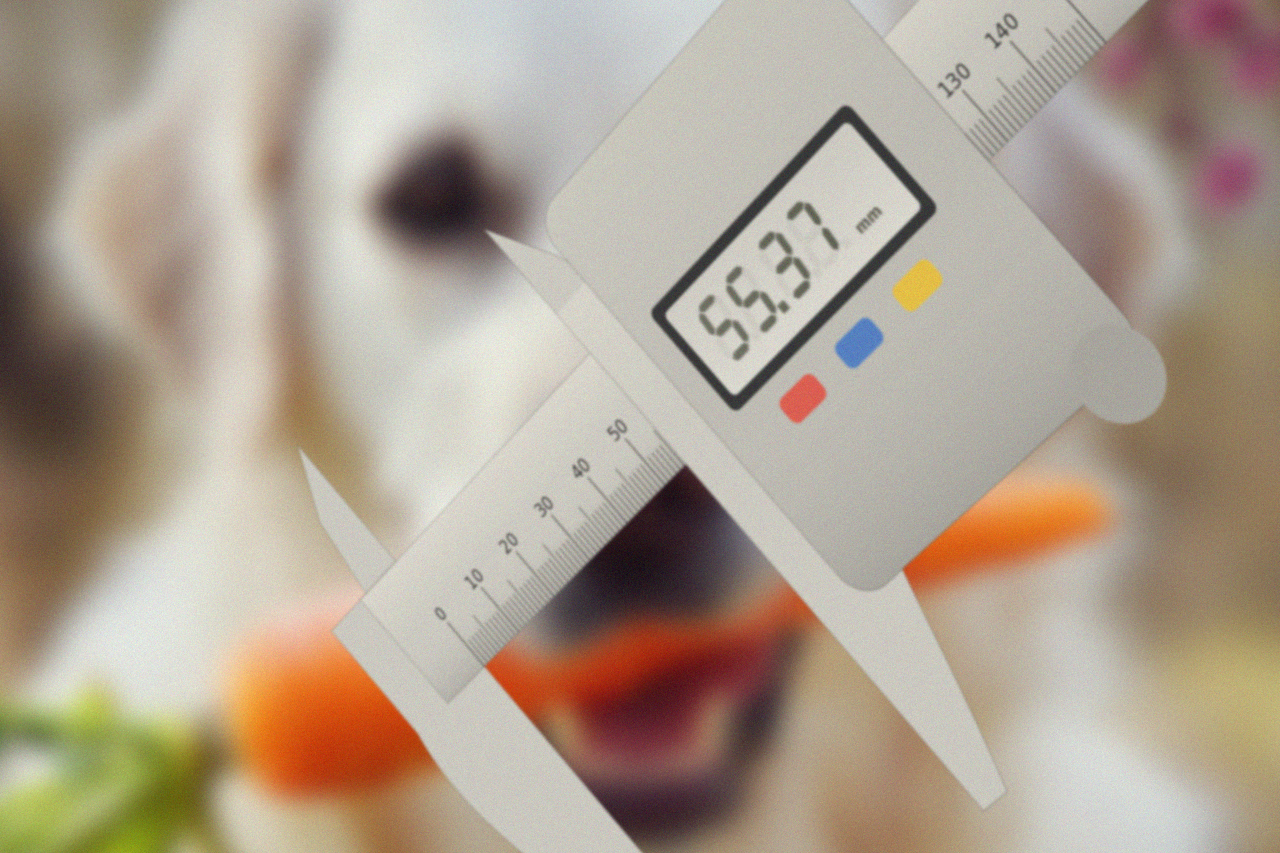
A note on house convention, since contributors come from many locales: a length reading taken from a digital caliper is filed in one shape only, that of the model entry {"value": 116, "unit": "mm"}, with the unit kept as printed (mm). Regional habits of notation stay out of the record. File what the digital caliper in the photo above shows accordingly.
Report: {"value": 55.37, "unit": "mm"}
